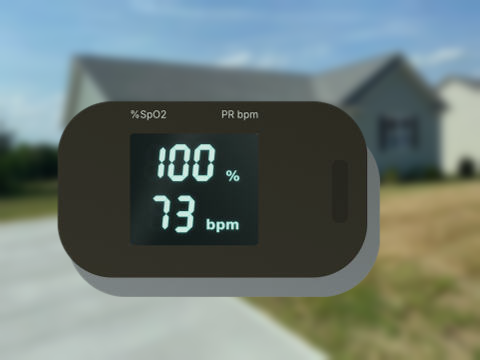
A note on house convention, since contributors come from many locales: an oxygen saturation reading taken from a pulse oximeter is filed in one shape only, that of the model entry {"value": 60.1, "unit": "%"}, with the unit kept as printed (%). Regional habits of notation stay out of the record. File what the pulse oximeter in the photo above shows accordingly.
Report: {"value": 100, "unit": "%"}
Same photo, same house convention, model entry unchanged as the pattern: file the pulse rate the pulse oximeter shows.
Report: {"value": 73, "unit": "bpm"}
